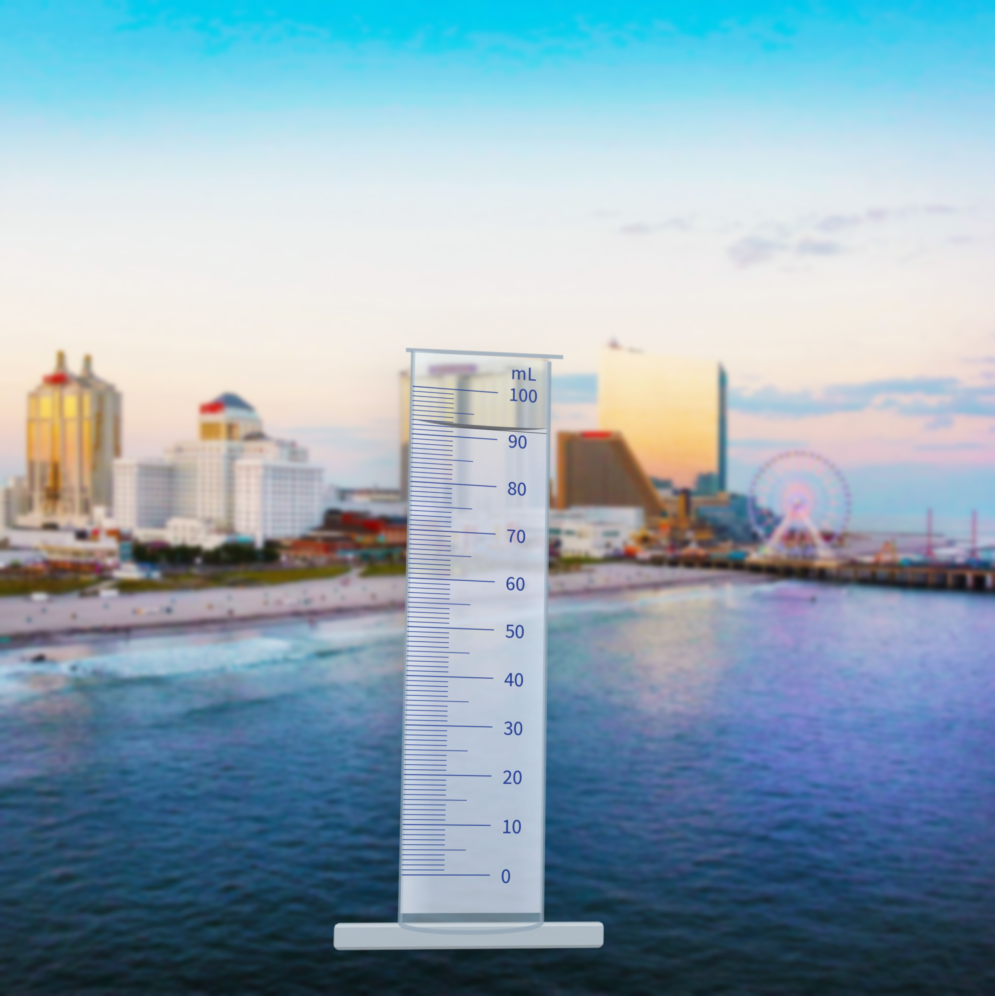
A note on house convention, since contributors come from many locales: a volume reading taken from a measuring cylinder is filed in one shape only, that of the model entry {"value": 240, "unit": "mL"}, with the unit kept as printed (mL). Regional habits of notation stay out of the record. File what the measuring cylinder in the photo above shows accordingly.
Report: {"value": 92, "unit": "mL"}
